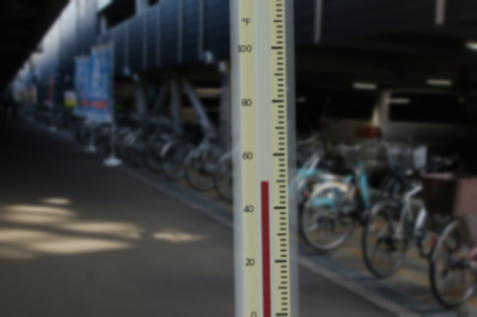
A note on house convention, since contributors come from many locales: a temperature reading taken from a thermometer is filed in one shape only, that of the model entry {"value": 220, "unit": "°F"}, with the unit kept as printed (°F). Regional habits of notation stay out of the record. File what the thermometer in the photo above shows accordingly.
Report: {"value": 50, "unit": "°F"}
